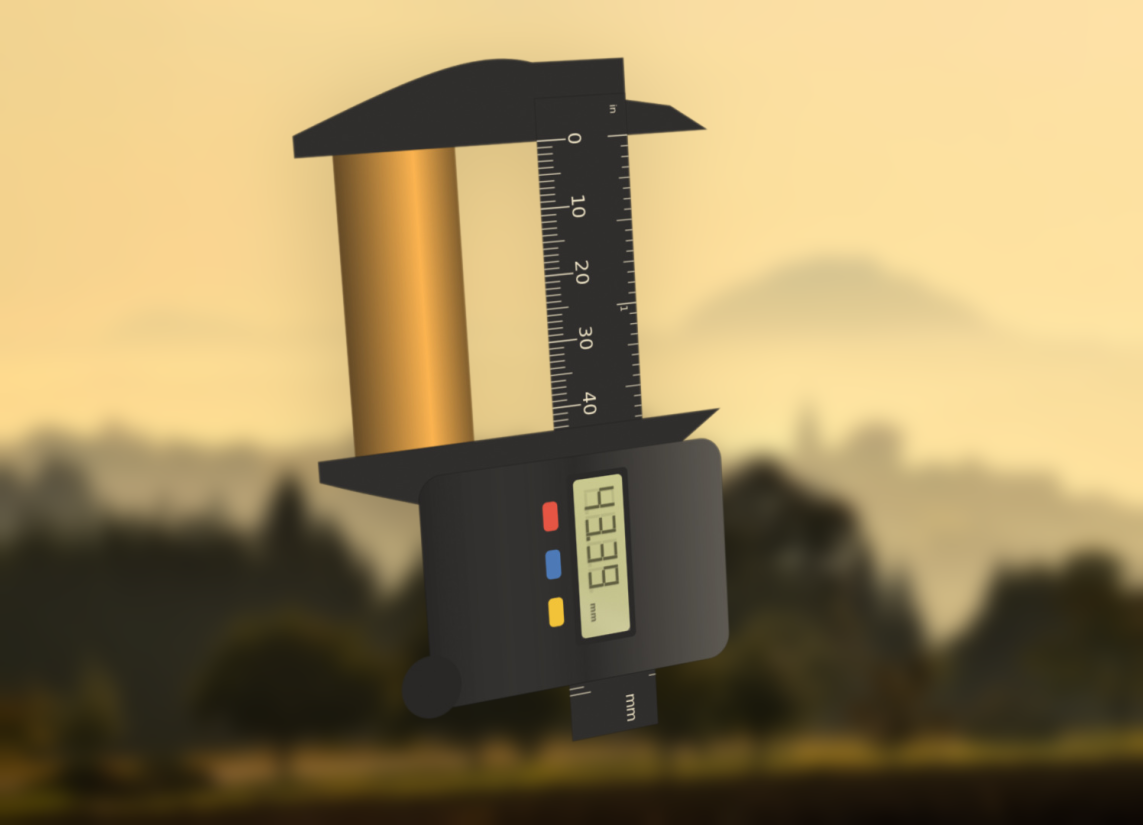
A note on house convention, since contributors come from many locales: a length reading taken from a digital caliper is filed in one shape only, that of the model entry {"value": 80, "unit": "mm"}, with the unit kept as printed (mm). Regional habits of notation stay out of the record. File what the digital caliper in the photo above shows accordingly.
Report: {"value": 43.39, "unit": "mm"}
